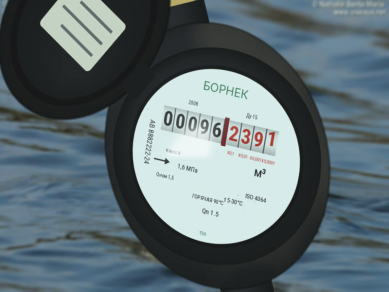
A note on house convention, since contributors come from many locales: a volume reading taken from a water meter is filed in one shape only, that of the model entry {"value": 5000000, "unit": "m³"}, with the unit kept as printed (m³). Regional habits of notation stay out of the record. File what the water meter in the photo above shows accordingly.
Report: {"value": 96.2391, "unit": "m³"}
